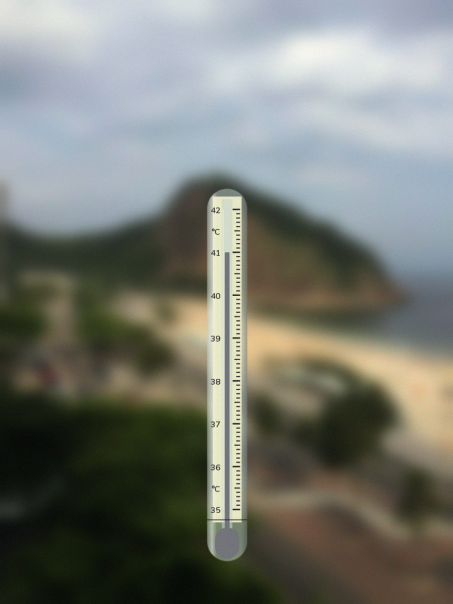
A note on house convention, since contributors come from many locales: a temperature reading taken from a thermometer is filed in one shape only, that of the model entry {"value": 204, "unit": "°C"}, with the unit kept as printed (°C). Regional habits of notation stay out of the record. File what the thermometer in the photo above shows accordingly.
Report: {"value": 41, "unit": "°C"}
